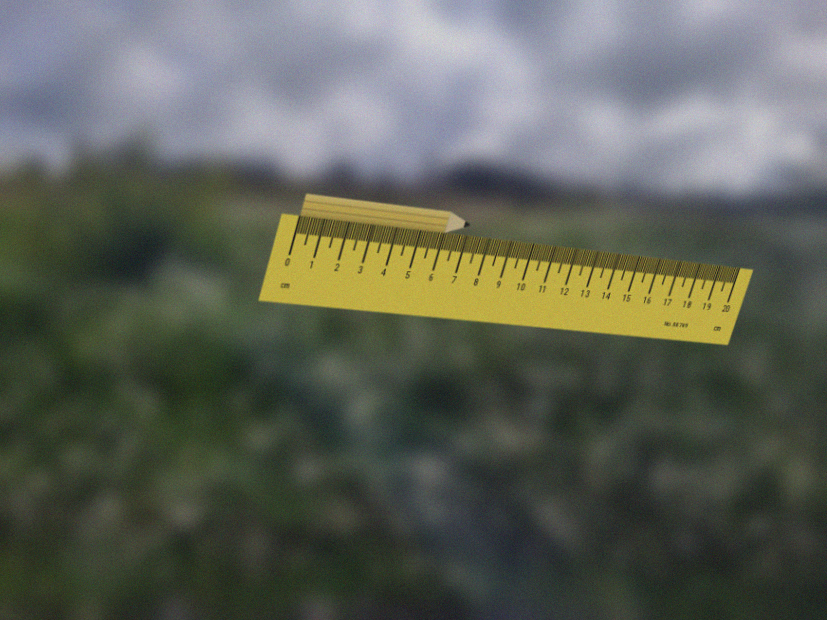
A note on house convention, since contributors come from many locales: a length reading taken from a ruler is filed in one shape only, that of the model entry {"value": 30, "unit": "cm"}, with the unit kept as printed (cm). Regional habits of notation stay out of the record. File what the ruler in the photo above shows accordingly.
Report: {"value": 7, "unit": "cm"}
